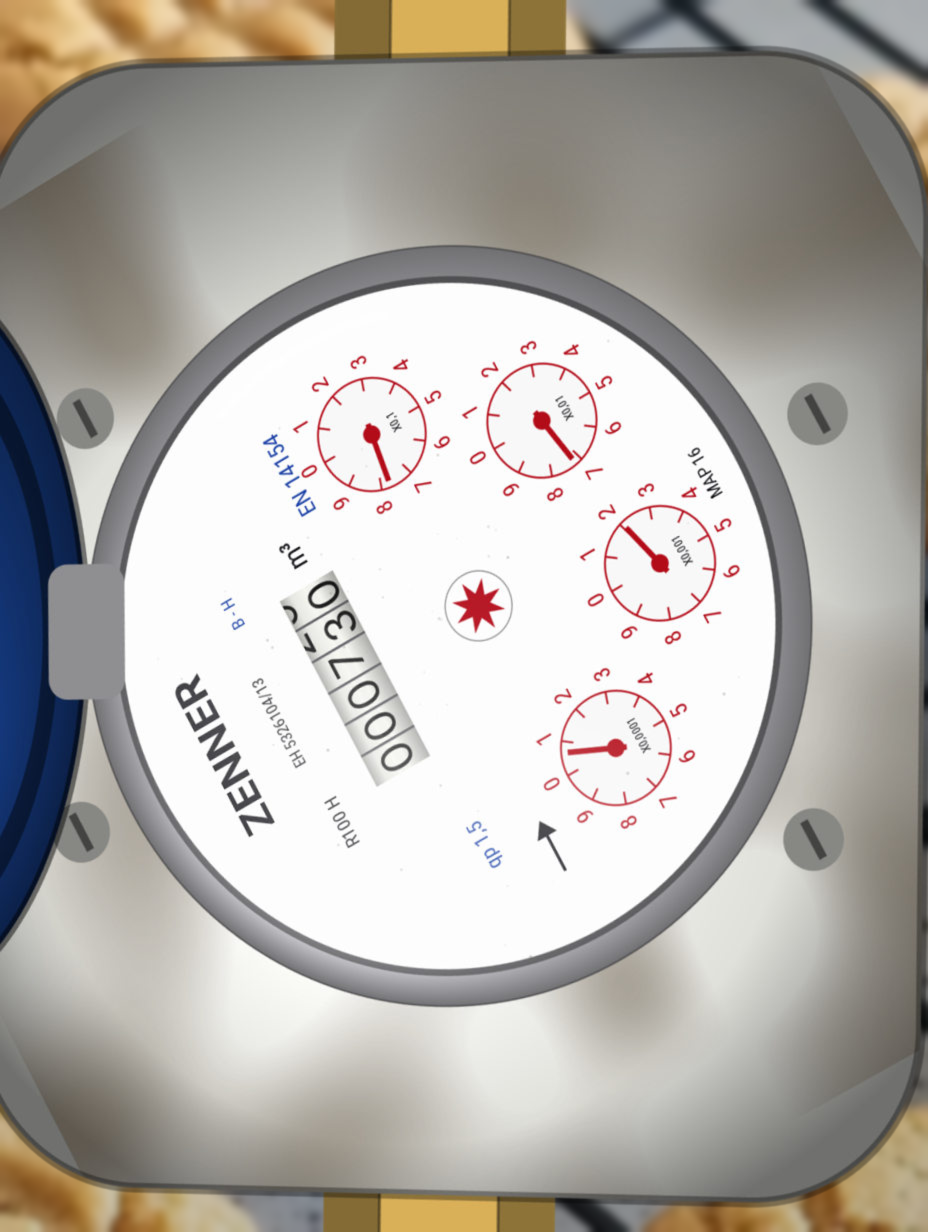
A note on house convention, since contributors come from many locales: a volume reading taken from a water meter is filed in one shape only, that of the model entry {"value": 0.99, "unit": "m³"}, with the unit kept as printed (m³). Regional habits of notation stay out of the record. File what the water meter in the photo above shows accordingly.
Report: {"value": 729.7720, "unit": "m³"}
